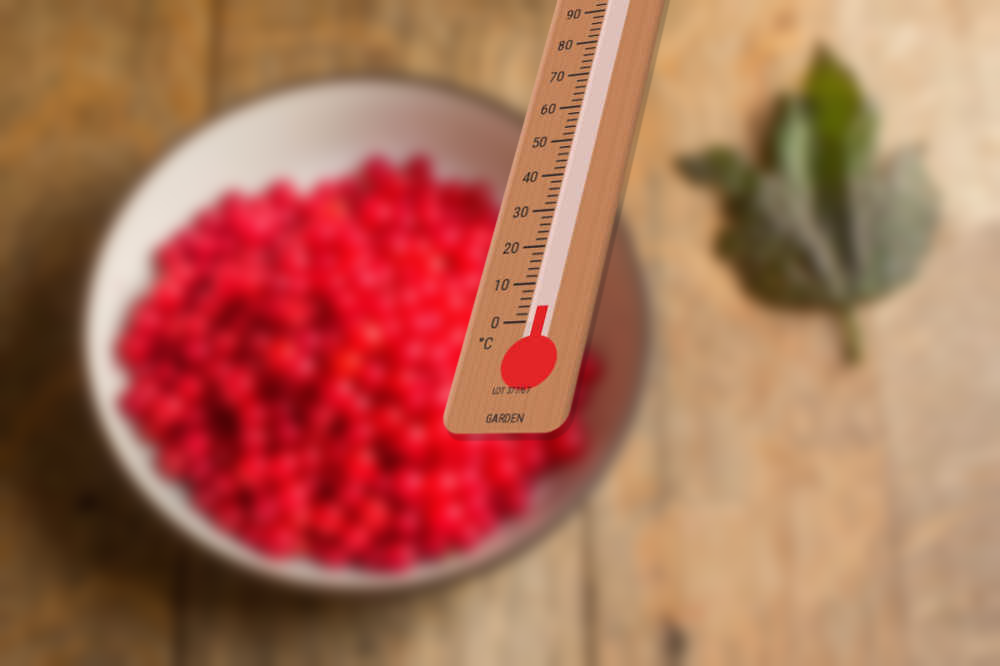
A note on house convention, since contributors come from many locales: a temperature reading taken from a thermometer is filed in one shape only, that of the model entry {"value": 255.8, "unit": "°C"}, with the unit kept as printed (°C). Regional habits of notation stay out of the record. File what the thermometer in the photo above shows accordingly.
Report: {"value": 4, "unit": "°C"}
